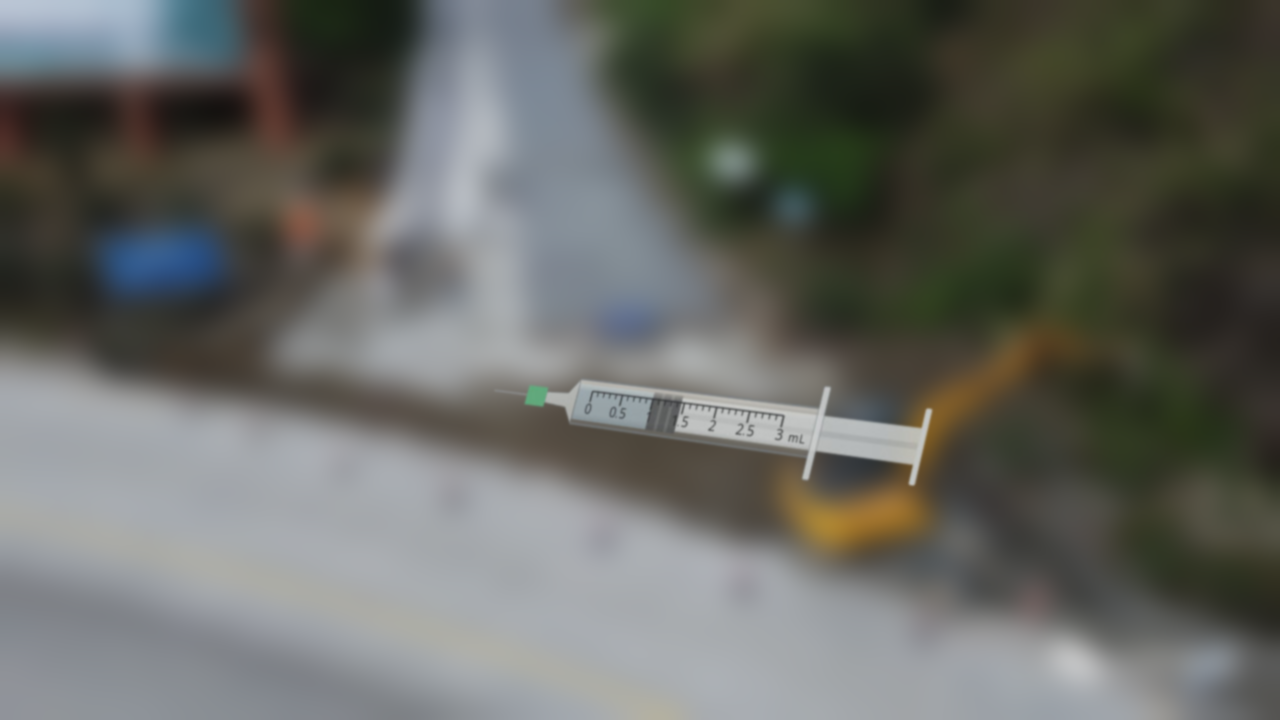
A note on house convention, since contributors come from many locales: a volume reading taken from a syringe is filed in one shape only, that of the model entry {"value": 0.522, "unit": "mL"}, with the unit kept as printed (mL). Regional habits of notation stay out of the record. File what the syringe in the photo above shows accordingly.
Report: {"value": 1, "unit": "mL"}
